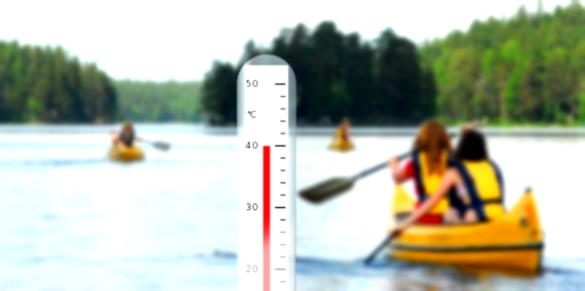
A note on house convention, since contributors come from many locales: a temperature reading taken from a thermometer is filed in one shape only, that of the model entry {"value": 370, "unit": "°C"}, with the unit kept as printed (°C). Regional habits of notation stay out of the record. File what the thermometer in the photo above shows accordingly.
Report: {"value": 40, "unit": "°C"}
